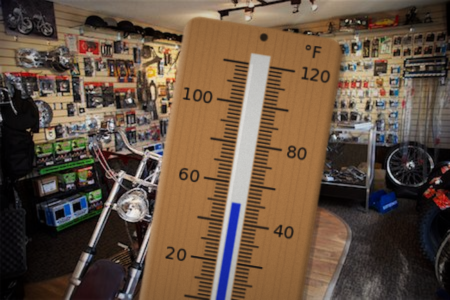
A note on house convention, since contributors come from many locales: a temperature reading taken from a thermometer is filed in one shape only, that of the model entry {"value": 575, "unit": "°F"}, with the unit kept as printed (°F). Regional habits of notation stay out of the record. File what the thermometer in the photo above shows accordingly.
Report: {"value": 50, "unit": "°F"}
